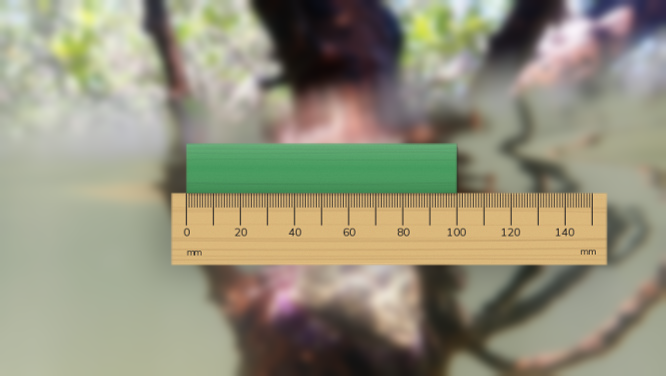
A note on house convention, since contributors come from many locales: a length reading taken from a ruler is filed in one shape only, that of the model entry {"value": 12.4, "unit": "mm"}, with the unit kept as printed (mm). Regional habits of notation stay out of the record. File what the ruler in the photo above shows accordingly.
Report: {"value": 100, "unit": "mm"}
